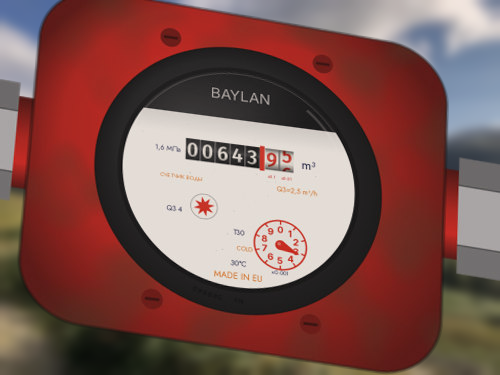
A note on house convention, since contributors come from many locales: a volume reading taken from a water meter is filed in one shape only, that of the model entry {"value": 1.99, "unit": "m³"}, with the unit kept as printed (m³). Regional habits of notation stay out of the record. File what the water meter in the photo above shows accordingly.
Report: {"value": 643.953, "unit": "m³"}
